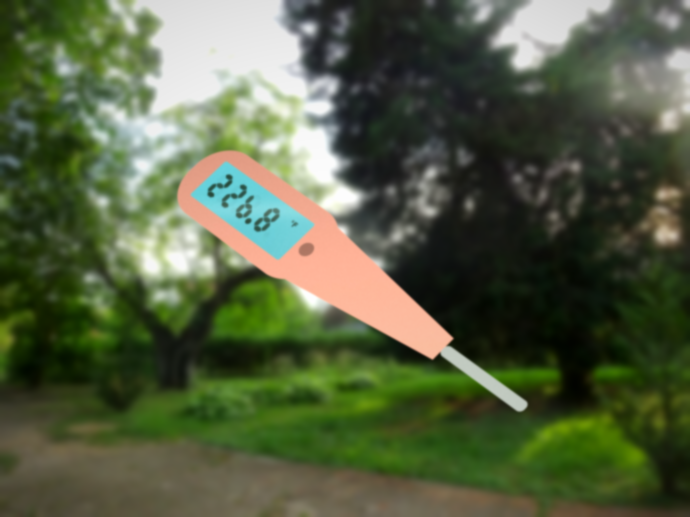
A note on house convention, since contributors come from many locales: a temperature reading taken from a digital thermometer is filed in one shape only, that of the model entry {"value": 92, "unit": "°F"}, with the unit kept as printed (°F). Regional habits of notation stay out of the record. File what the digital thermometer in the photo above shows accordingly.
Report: {"value": 226.8, "unit": "°F"}
